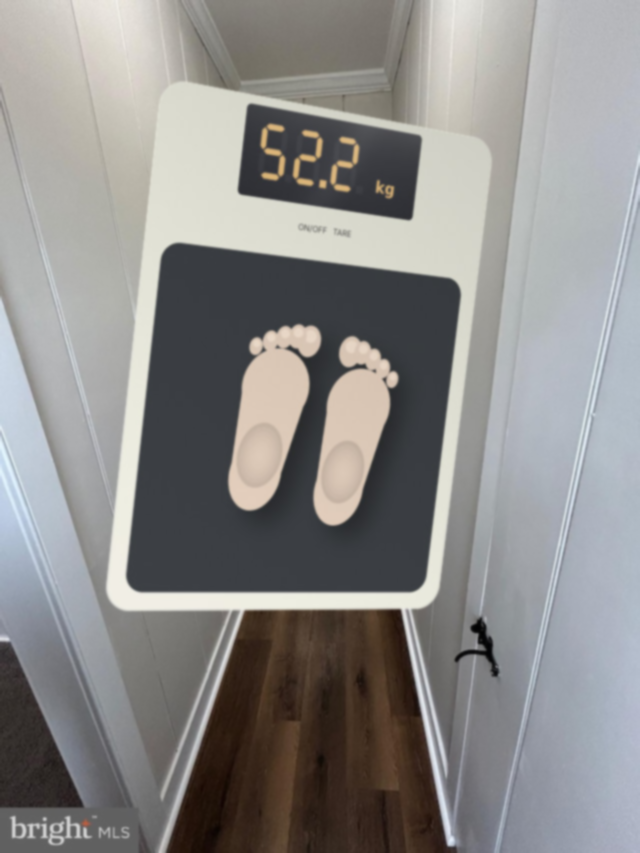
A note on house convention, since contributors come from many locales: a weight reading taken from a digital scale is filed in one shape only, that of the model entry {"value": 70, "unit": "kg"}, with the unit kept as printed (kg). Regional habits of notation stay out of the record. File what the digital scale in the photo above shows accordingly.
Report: {"value": 52.2, "unit": "kg"}
